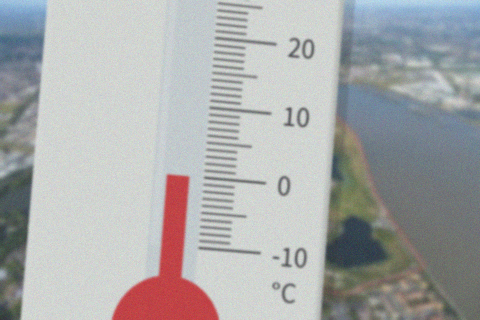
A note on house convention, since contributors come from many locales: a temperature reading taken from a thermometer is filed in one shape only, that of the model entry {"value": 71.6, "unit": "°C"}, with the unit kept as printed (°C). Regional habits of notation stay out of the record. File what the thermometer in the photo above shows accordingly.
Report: {"value": 0, "unit": "°C"}
